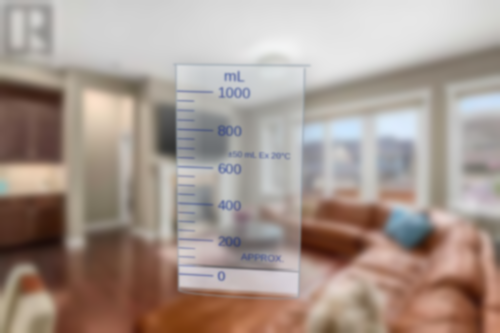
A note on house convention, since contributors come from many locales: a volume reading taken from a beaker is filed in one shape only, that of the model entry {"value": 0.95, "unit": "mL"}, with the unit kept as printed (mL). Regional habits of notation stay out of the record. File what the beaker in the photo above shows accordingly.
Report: {"value": 50, "unit": "mL"}
